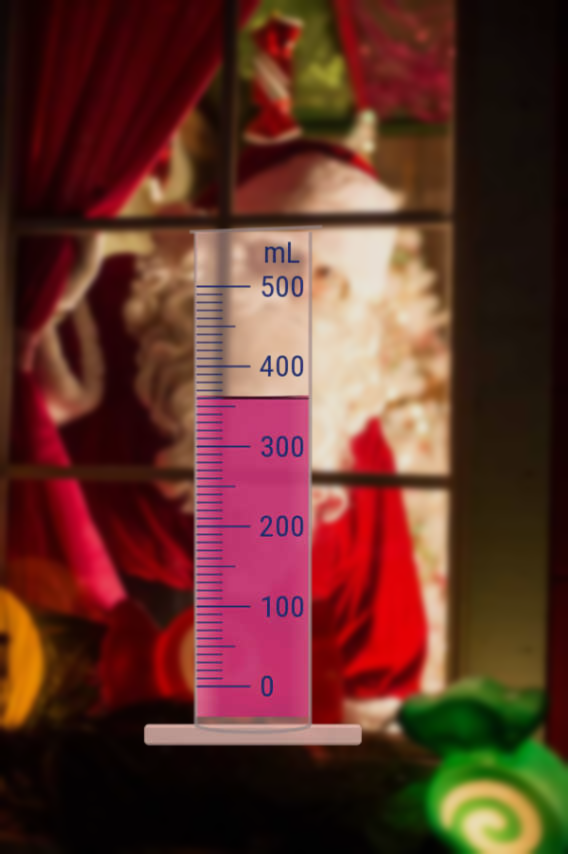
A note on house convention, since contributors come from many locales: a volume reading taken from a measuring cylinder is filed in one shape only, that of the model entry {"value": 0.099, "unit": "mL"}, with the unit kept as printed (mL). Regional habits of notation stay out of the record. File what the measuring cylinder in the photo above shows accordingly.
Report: {"value": 360, "unit": "mL"}
